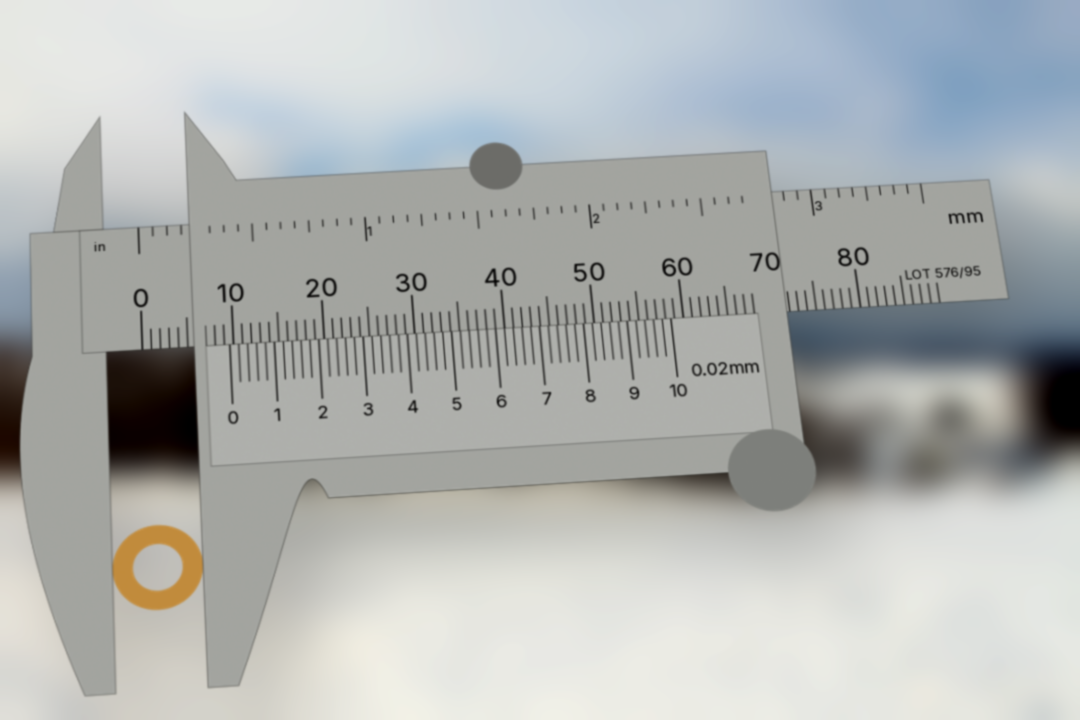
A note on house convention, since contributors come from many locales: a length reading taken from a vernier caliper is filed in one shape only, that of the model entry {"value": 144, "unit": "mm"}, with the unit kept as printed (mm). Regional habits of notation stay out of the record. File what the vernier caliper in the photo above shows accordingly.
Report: {"value": 9.6, "unit": "mm"}
